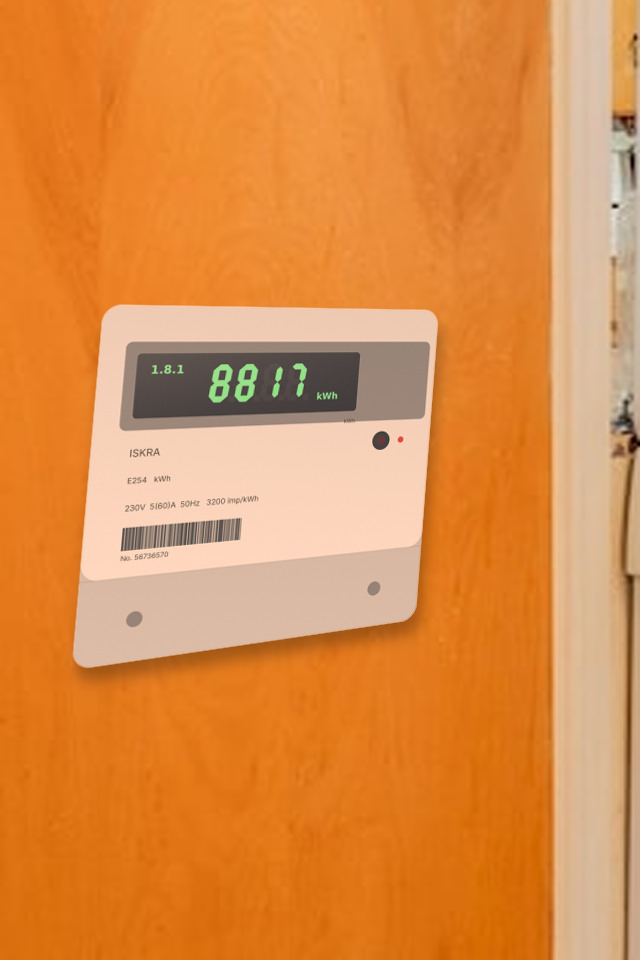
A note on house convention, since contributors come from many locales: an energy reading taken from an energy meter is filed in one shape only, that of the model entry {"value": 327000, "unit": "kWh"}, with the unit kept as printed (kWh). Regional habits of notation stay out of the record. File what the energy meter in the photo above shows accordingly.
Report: {"value": 8817, "unit": "kWh"}
